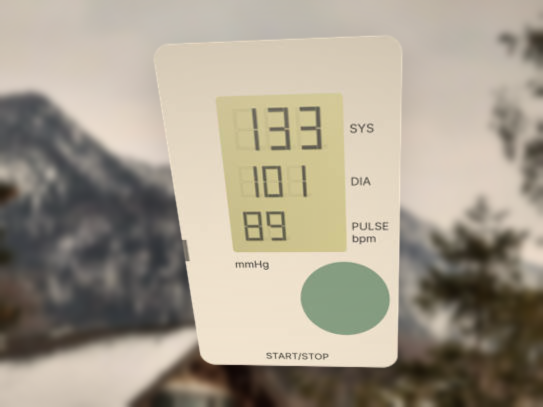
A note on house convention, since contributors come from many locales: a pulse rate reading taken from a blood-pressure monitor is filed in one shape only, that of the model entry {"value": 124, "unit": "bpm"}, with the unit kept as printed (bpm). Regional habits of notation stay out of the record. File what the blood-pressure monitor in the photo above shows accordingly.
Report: {"value": 89, "unit": "bpm"}
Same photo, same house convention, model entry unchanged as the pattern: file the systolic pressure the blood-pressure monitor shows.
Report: {"value": 133, "unit": "mmHg"}
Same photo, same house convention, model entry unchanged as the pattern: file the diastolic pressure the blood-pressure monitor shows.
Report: {"value": 101, "unit": "mmHg"}
